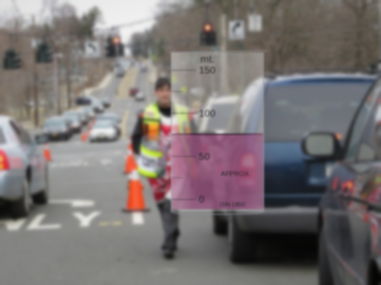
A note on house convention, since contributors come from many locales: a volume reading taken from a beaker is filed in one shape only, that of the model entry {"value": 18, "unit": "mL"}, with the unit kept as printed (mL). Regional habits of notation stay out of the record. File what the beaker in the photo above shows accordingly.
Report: {"value": 75, "unit": "mL"}
